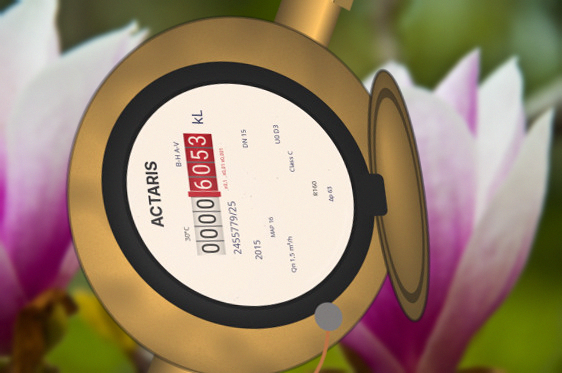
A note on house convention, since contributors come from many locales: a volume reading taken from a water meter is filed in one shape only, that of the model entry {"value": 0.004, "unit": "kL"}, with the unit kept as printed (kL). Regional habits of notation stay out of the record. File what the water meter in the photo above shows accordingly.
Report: {"value": 0.6053, "unit": "kL"}
